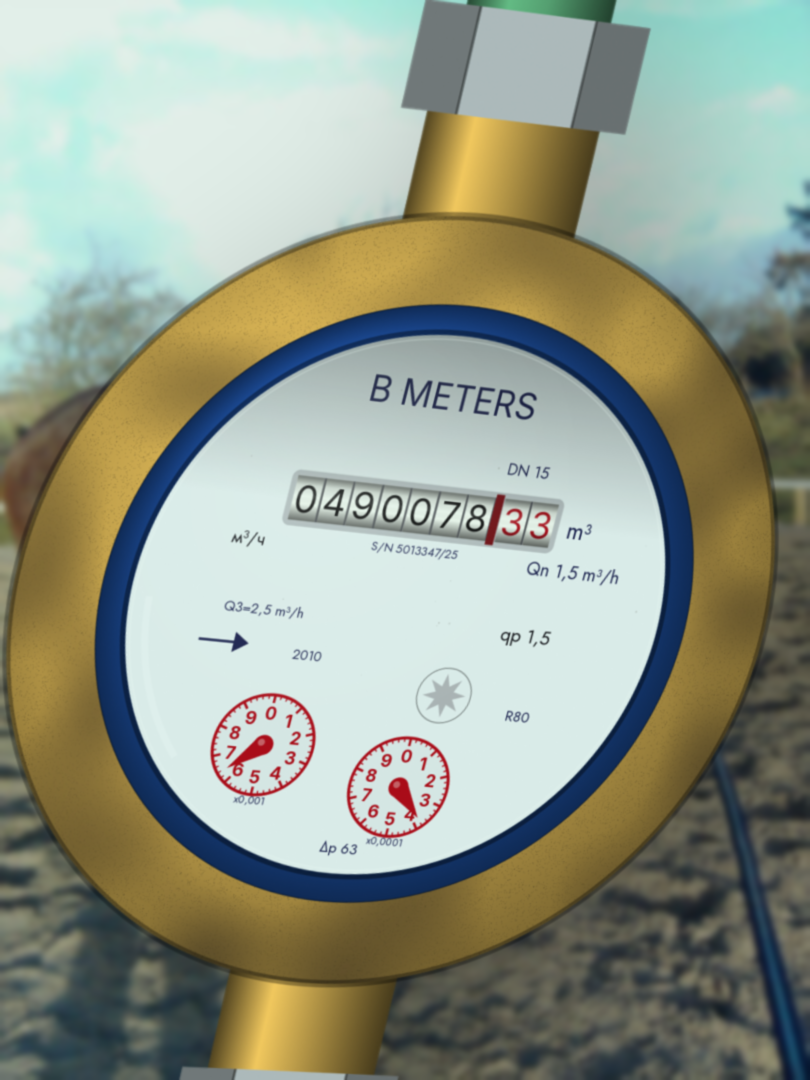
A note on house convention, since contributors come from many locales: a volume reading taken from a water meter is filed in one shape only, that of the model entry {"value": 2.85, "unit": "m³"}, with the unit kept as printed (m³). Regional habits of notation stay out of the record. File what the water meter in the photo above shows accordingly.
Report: {"value": 490078.3363, "unit": "m³"}
